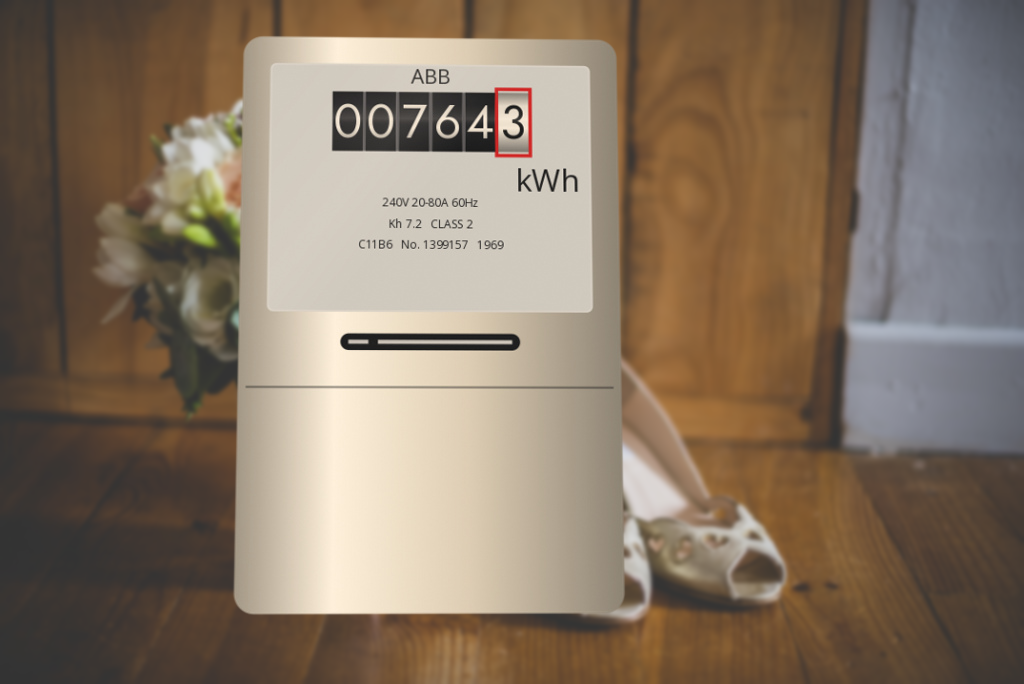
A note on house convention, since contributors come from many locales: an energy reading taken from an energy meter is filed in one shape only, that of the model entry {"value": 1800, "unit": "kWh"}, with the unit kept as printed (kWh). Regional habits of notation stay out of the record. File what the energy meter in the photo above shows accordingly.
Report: {"value": 764.3, "unit": "kWh"}
